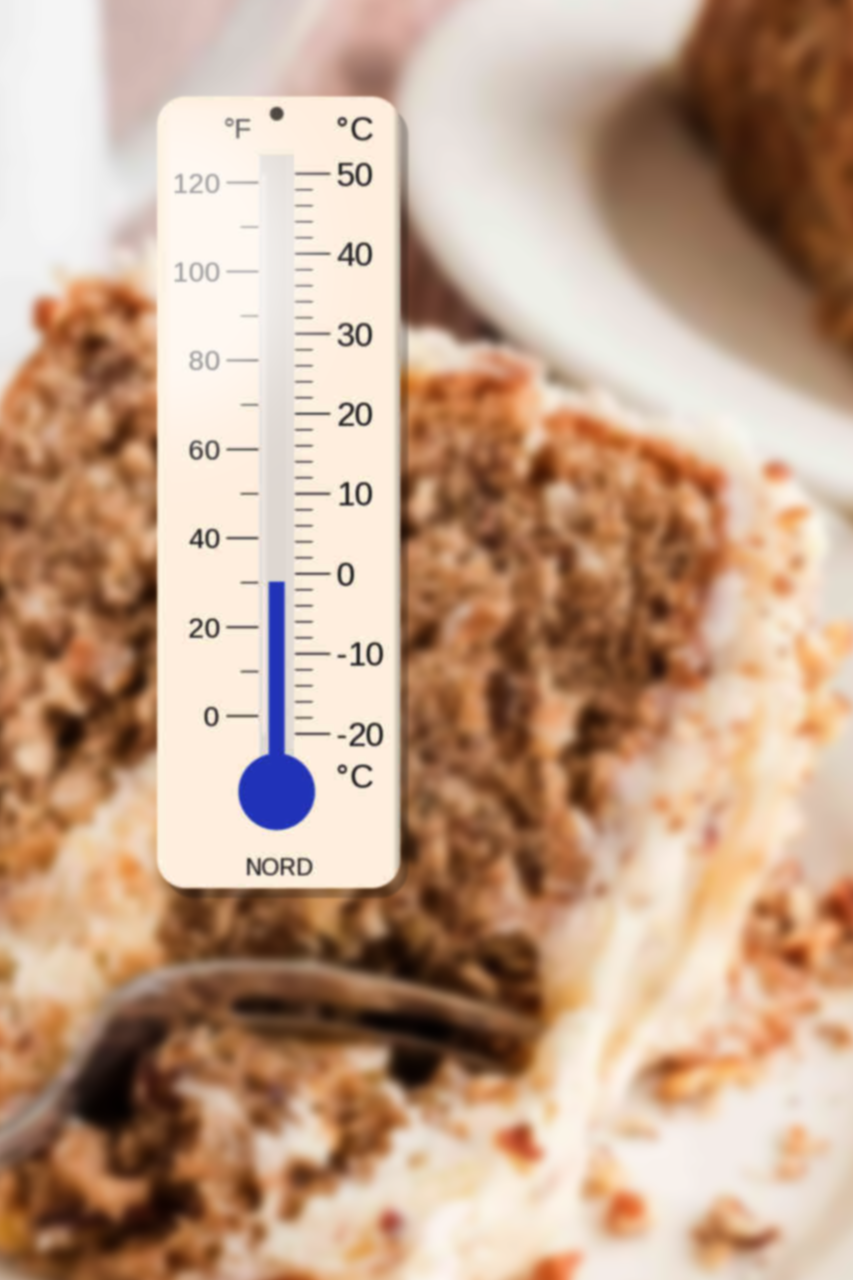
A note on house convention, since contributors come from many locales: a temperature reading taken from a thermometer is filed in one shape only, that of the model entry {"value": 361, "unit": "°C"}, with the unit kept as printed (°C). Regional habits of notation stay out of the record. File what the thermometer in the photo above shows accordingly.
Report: {"value": -1, "unit": "°C"}
